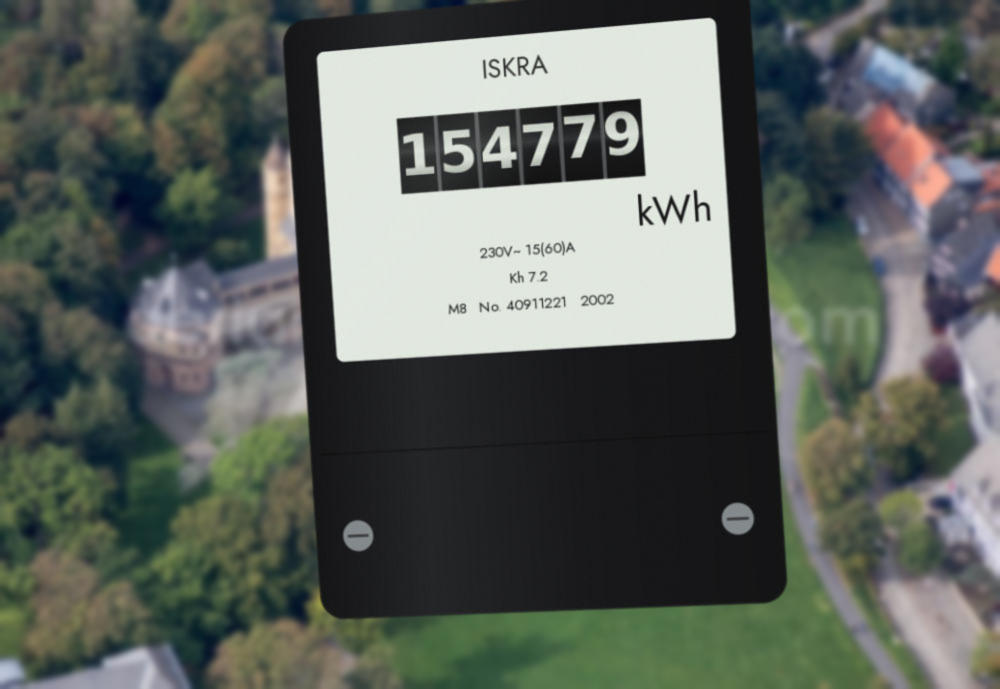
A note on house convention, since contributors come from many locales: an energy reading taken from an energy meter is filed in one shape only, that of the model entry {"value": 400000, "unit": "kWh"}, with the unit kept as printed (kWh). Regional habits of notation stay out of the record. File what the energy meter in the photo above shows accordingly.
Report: {"value": 154779, "unit": "kWh"}
